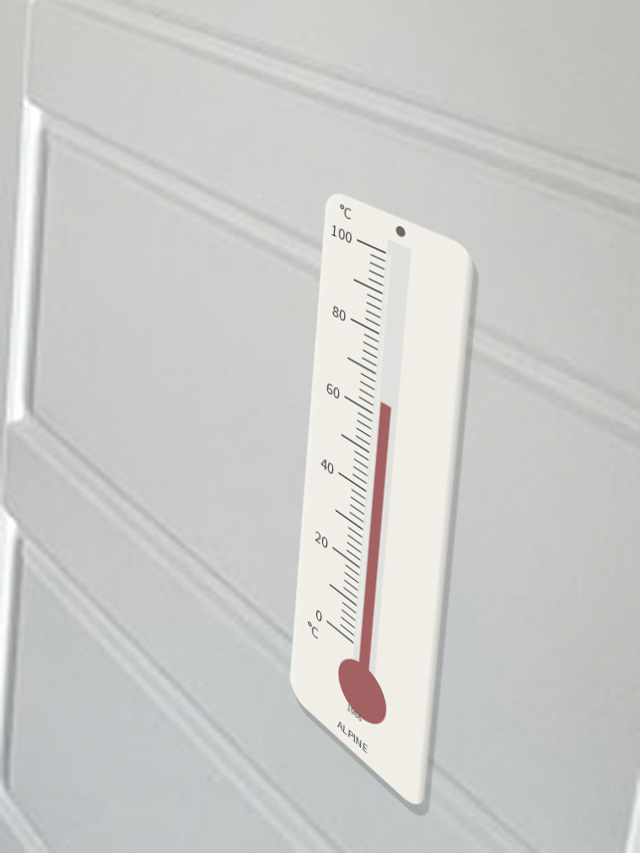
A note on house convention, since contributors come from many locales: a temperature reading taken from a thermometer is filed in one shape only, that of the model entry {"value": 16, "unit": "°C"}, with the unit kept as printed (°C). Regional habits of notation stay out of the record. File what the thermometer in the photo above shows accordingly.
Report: {"value": 64, "unit": "°C"}
